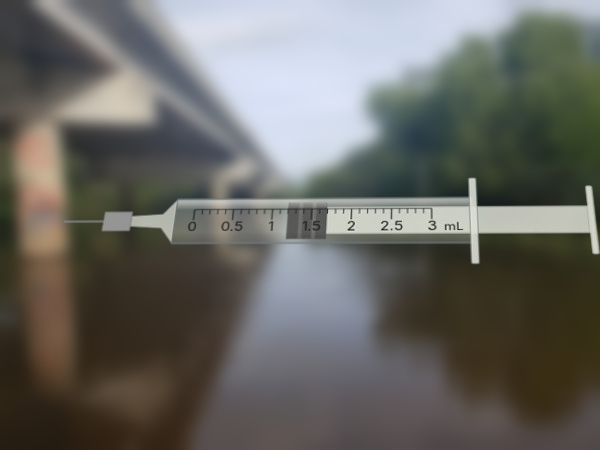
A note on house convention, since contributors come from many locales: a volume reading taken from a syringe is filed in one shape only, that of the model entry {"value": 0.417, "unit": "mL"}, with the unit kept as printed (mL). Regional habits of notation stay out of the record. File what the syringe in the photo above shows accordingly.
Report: {"value": 1.2, "unit": "mL"}
